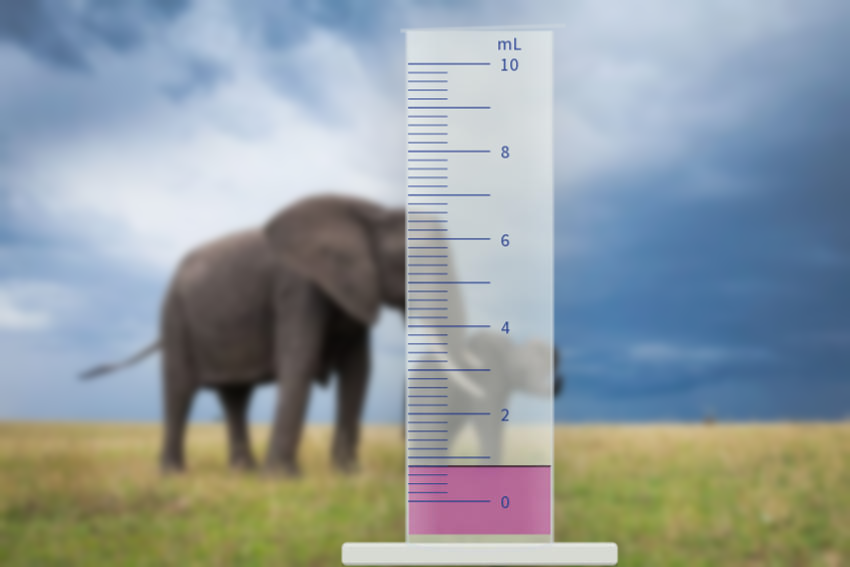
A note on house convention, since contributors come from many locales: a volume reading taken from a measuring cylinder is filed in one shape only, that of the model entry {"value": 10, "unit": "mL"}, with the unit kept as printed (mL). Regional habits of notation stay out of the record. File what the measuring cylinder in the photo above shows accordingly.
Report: {"value": 0.8, "unit": "mL"}
